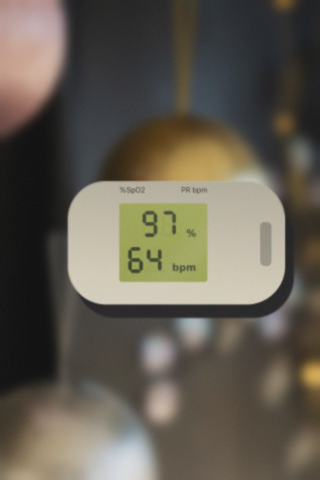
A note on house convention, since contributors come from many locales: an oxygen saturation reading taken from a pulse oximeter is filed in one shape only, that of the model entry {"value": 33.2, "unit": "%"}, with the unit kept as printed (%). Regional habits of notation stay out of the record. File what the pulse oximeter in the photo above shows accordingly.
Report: {"value": 97, "unit": "%"}
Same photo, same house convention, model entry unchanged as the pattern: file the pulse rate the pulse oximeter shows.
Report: {"value": 64, "unit": "bpm"}
